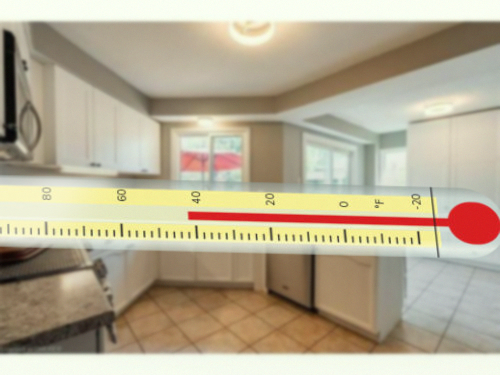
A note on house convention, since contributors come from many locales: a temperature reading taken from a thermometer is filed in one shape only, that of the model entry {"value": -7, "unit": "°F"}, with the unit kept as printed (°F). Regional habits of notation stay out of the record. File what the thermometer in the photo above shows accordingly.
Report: {"value": 42, "unit": "°F"}
